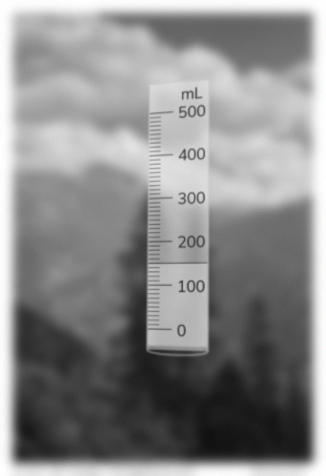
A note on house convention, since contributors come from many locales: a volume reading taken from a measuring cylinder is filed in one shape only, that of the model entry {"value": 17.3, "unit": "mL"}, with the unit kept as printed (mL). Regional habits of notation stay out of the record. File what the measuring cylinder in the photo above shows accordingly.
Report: {"value": 150, "unit": "mL"}
